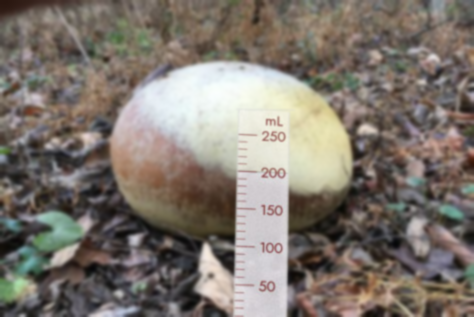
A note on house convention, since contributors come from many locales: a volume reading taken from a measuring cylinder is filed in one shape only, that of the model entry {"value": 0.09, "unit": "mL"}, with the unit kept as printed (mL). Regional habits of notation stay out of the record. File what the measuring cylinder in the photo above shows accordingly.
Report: {"value": 200, "unit": "mL"}
